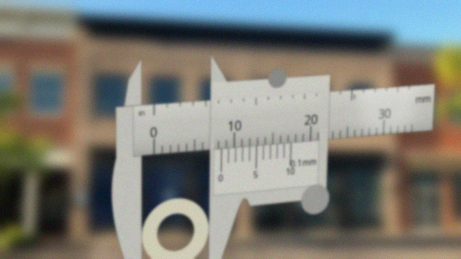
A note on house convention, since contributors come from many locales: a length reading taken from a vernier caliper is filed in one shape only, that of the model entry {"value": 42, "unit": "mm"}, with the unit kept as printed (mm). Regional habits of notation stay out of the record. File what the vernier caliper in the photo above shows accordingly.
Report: {"value": 8.4, "unit": "mm"}
